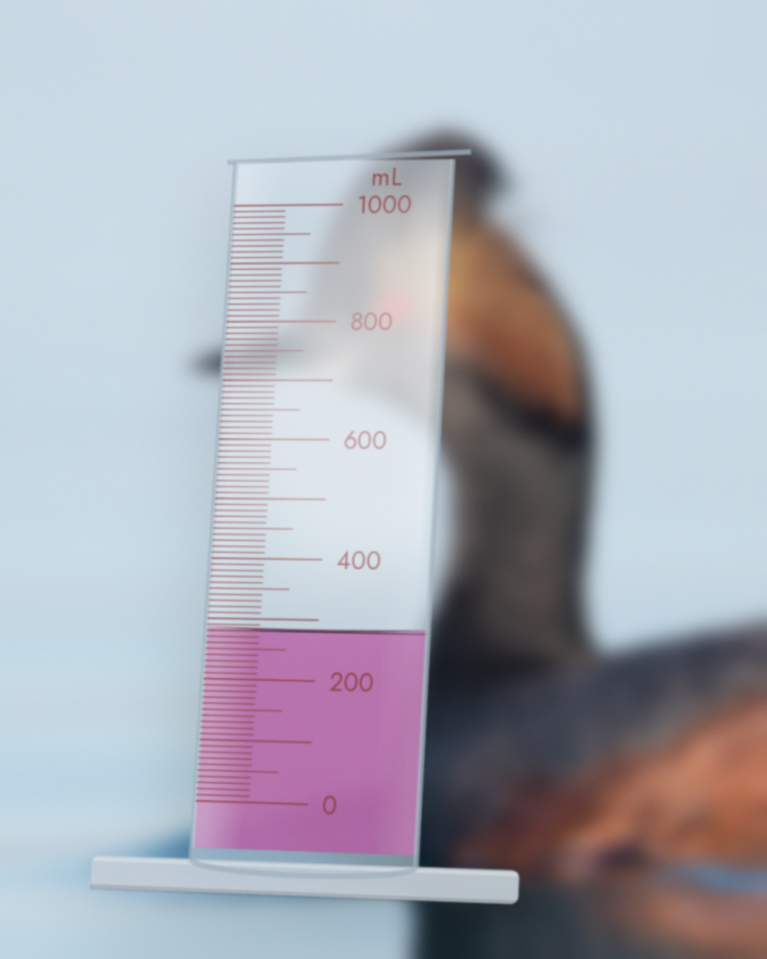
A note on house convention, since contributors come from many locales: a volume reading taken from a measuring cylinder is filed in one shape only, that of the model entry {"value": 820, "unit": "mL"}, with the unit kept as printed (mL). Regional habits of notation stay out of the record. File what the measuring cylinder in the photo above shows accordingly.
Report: {"value": 280, "unit": "mL"}
